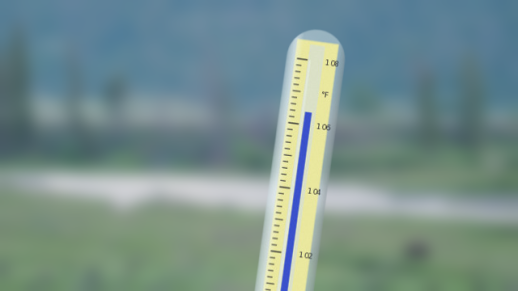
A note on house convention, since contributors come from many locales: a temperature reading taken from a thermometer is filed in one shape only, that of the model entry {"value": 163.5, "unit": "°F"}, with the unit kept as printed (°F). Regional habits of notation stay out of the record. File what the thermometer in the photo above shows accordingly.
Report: {"value": 106.4, "unit": "°F"}
